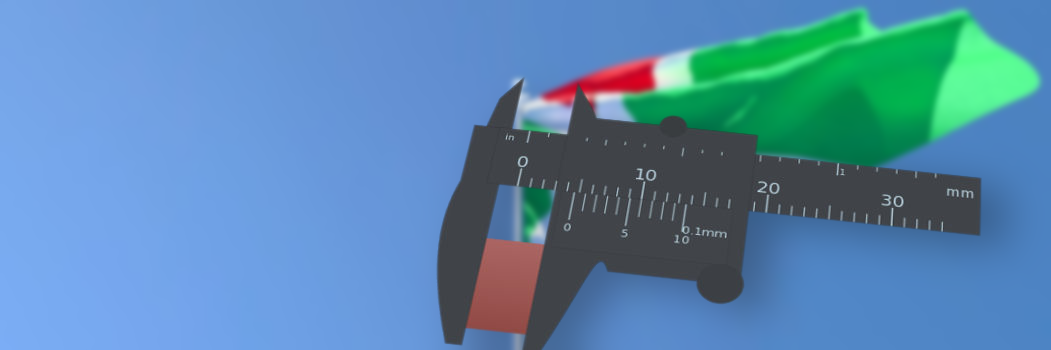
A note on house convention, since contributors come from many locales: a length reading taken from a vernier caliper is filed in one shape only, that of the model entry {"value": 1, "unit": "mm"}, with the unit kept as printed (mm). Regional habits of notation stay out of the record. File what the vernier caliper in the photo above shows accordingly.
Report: {"value": 4.6, "unit": "mm"}
